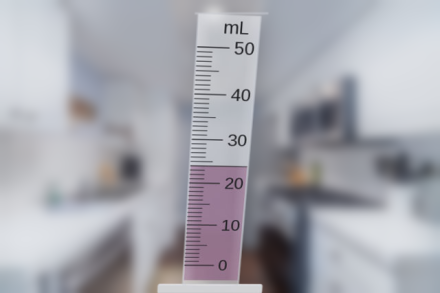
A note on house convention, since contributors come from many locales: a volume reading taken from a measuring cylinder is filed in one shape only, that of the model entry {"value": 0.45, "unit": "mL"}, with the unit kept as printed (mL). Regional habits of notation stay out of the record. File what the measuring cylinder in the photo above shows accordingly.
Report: {"value": 24, "unit": "mL"}
